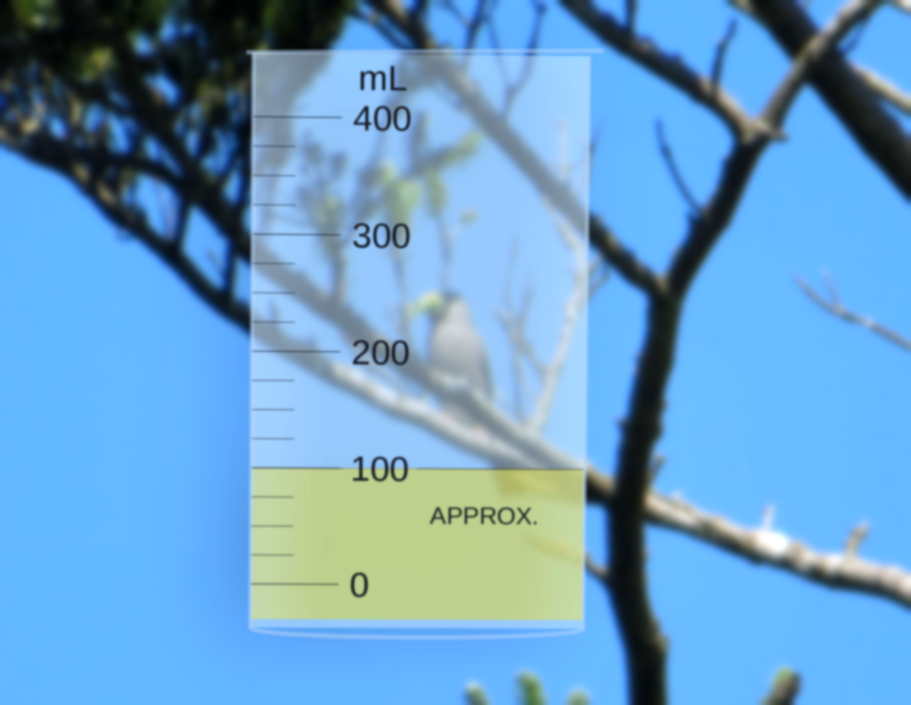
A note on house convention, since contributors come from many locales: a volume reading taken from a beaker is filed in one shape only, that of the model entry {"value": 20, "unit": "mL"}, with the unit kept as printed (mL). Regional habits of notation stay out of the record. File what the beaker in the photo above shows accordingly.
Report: {"value": 100, "unit": "mL"}
